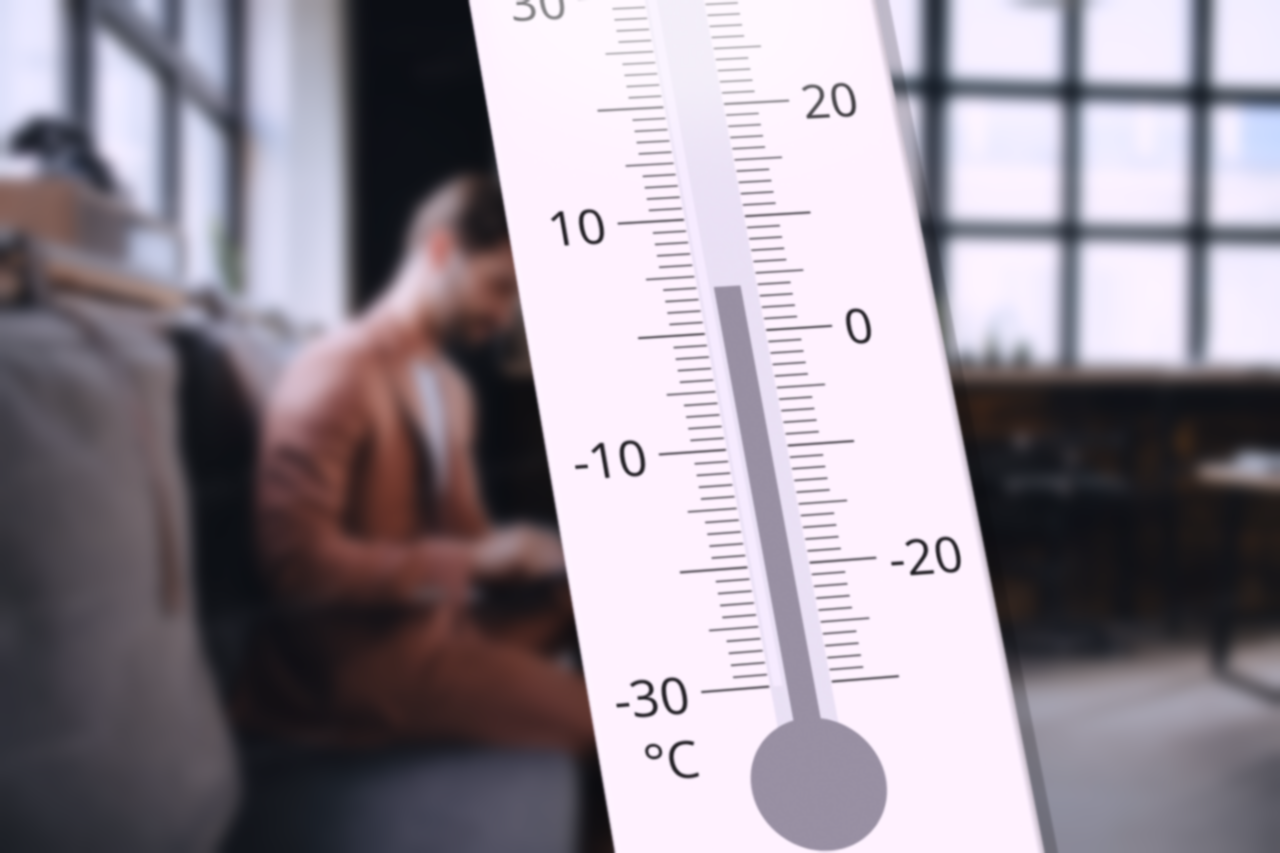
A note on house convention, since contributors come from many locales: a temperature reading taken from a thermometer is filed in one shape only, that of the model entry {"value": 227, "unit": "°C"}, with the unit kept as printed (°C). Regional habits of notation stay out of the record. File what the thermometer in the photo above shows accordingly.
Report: {"value": 4, "unit": "°C"}
